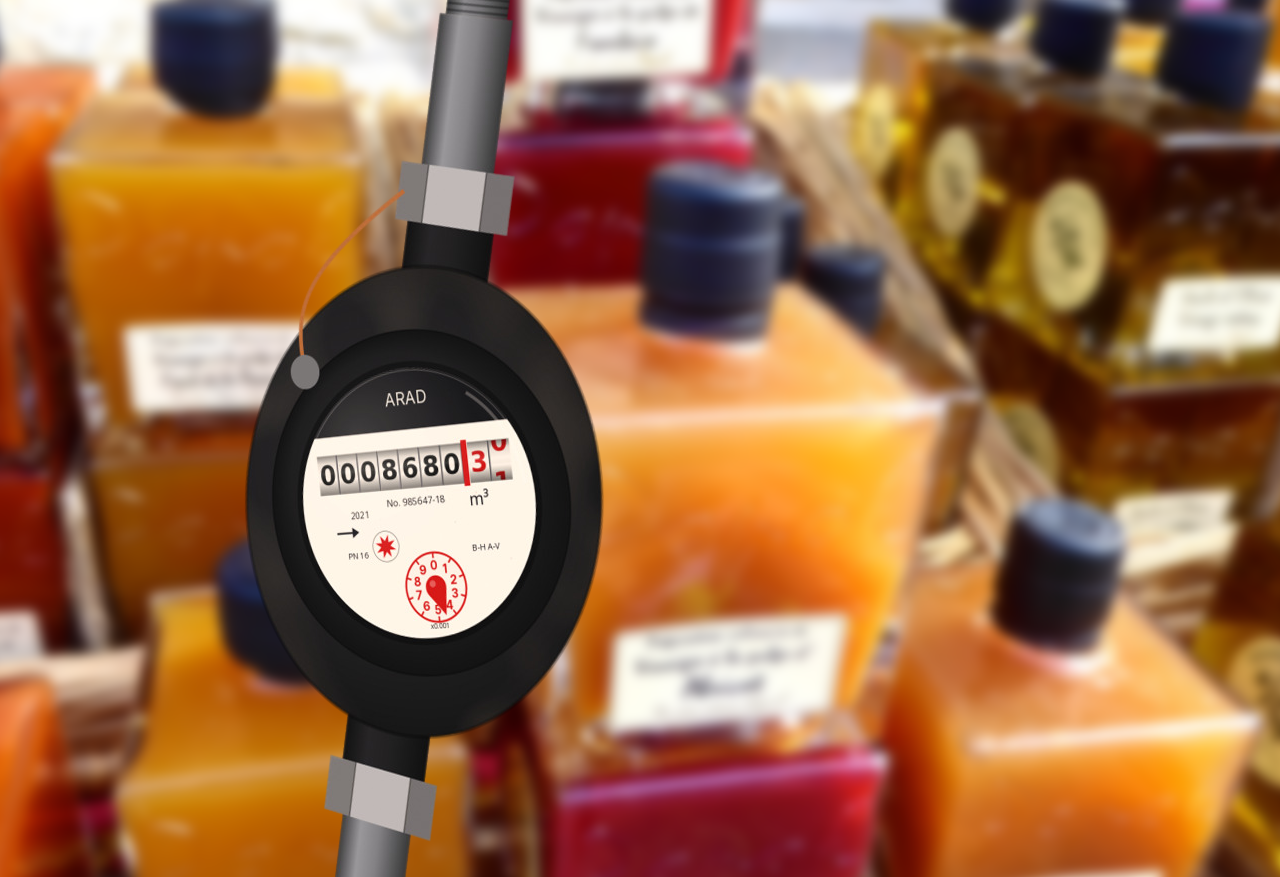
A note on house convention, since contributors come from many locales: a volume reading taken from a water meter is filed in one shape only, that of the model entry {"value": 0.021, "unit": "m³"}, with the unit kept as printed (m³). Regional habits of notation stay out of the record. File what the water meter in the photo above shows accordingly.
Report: {"value": 8680.304, "unit": "m³"}
